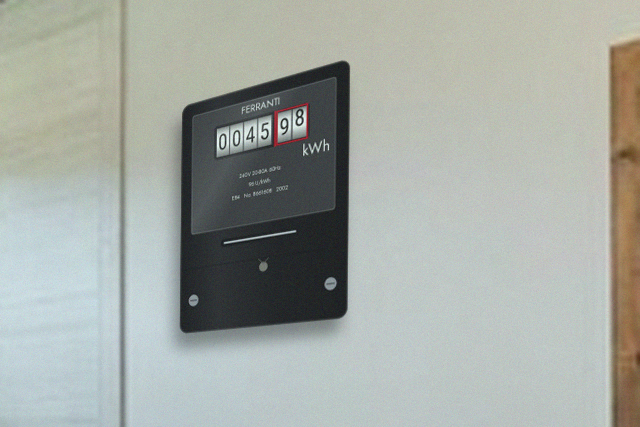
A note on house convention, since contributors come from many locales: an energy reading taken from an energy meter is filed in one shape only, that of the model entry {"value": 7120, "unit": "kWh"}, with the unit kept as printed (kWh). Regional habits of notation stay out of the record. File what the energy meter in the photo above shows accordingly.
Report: {"value": 45.98, "unit": "kWh"}
